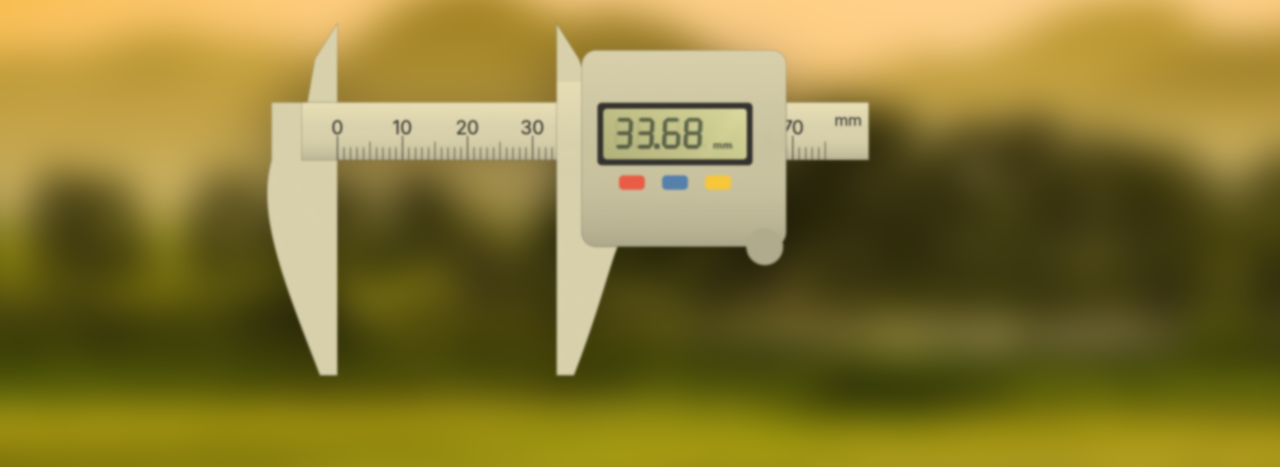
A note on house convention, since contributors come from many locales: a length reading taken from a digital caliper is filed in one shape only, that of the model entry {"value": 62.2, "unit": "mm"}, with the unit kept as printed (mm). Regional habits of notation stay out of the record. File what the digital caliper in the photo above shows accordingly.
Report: {"value": 33.68, "unit": "mm"}
